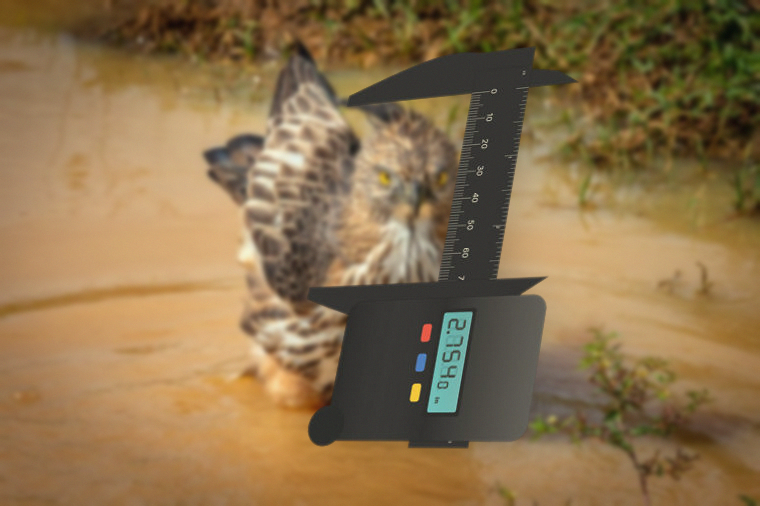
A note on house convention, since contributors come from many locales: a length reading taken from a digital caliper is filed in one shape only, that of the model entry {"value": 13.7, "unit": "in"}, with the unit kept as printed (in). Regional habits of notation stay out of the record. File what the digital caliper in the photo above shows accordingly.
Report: {"value": 2.7540, "unit": "in"}
